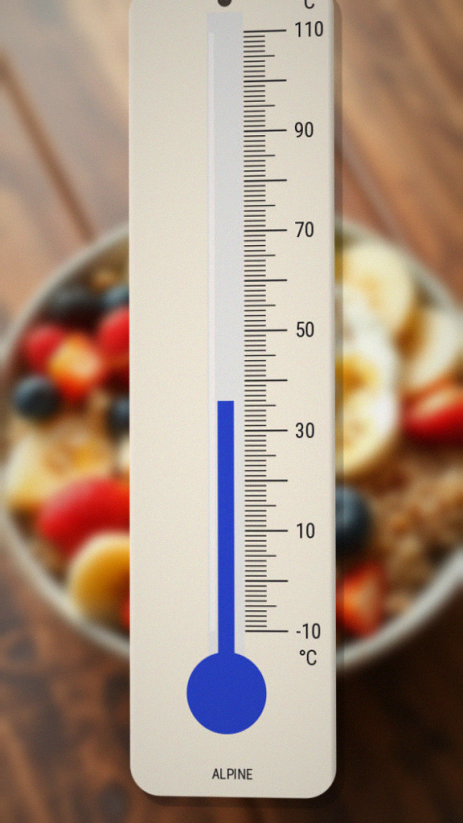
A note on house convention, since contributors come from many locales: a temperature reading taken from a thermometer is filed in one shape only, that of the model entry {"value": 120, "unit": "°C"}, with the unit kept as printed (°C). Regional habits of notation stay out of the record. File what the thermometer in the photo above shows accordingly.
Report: {"value": 36, "unit": "°C"}
